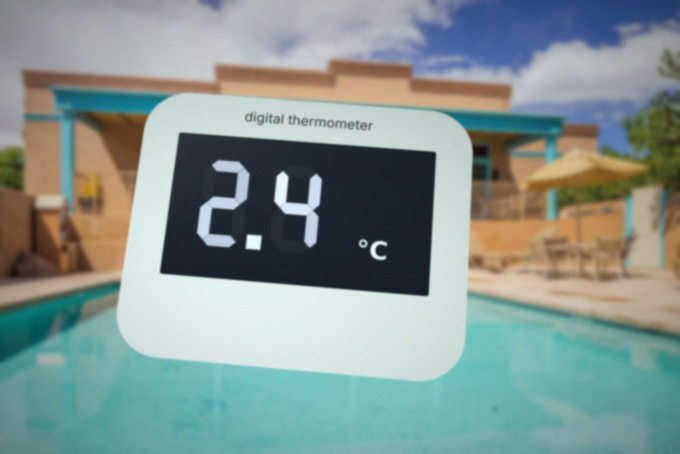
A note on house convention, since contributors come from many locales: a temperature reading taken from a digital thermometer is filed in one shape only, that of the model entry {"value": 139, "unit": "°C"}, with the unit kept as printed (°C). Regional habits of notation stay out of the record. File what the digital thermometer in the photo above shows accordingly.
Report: {"value": 2.4, "unit": "°C"}
